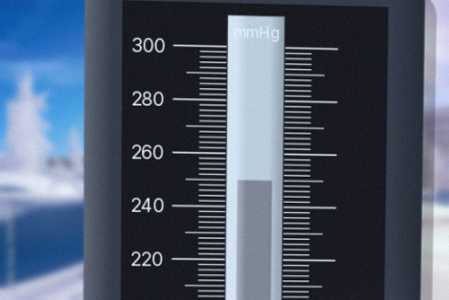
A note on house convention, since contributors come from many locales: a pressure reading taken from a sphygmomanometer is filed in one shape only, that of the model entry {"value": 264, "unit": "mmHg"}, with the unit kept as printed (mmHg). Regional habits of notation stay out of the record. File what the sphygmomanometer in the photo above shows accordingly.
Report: {"value": 250, "unit": "mmHg"}
